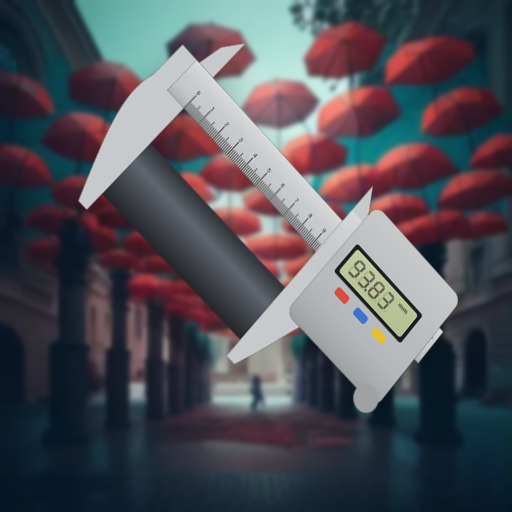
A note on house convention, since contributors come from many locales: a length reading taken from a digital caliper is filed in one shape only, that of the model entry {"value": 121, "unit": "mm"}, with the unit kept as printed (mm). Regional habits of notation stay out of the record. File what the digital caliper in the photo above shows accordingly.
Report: {"value": 93.83, "unit": "mm"}
